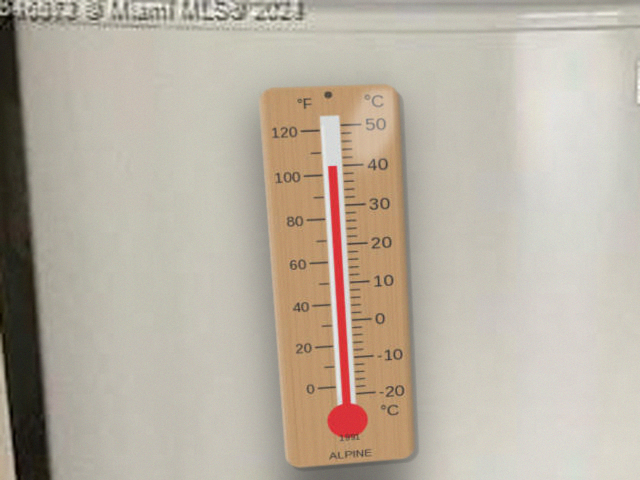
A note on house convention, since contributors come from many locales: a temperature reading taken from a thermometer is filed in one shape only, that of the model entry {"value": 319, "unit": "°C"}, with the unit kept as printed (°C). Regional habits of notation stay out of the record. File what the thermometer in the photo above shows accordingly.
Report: {"value": 40, "unit": "°C"}
